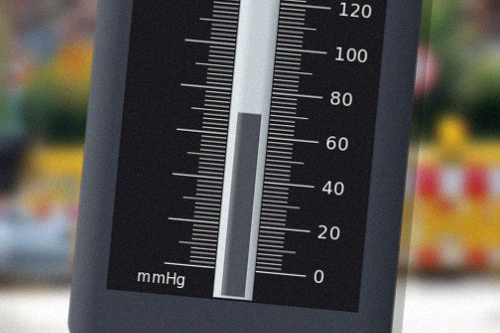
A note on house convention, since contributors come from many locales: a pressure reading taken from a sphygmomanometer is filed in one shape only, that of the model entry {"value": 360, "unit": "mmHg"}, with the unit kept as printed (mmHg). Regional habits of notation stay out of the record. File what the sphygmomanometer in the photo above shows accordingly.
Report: {"value": 70, "unit": "mmHg"}
